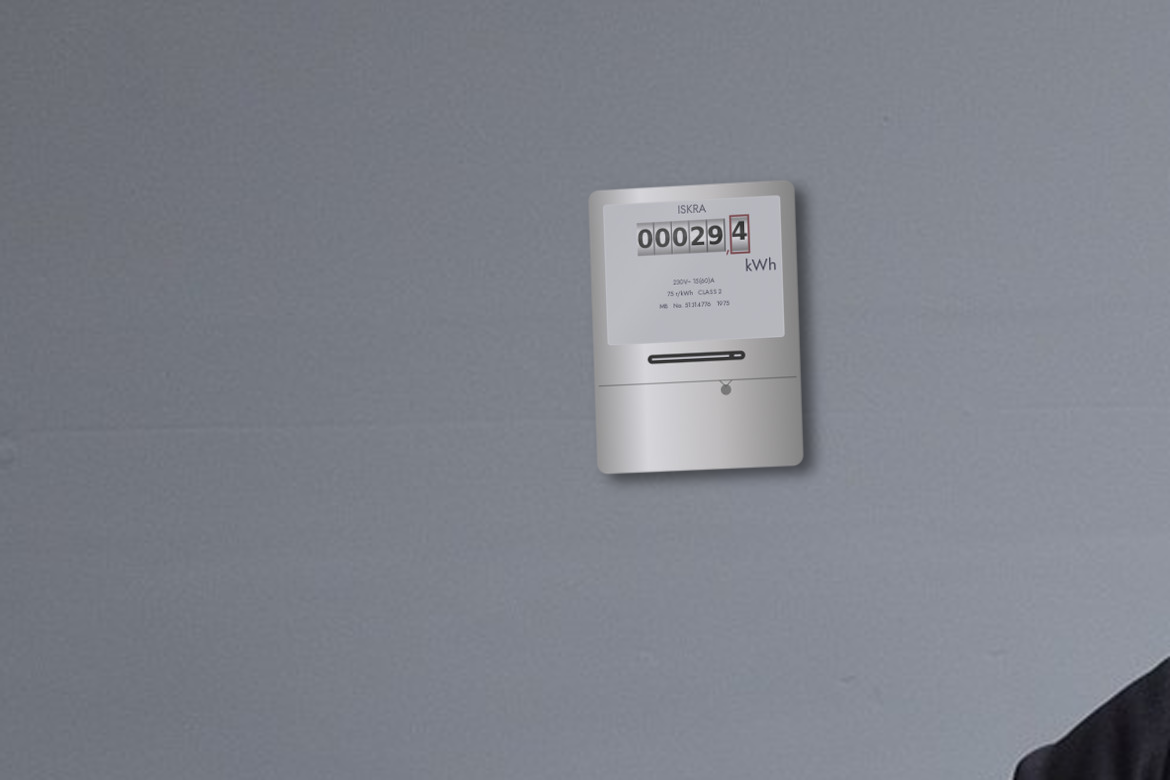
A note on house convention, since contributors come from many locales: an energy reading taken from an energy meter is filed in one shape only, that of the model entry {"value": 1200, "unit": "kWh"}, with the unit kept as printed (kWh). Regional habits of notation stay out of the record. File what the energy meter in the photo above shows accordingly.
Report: {"value": 29.4, "unit": "kWh"}
